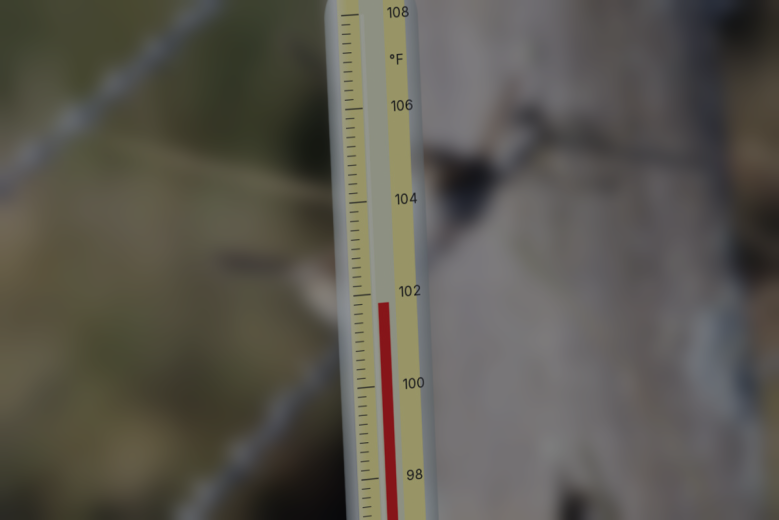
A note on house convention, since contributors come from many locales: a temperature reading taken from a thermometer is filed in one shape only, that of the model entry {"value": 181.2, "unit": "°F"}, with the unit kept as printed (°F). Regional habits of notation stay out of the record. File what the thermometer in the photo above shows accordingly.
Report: {"value": 101.8, "unit": "°F"}
